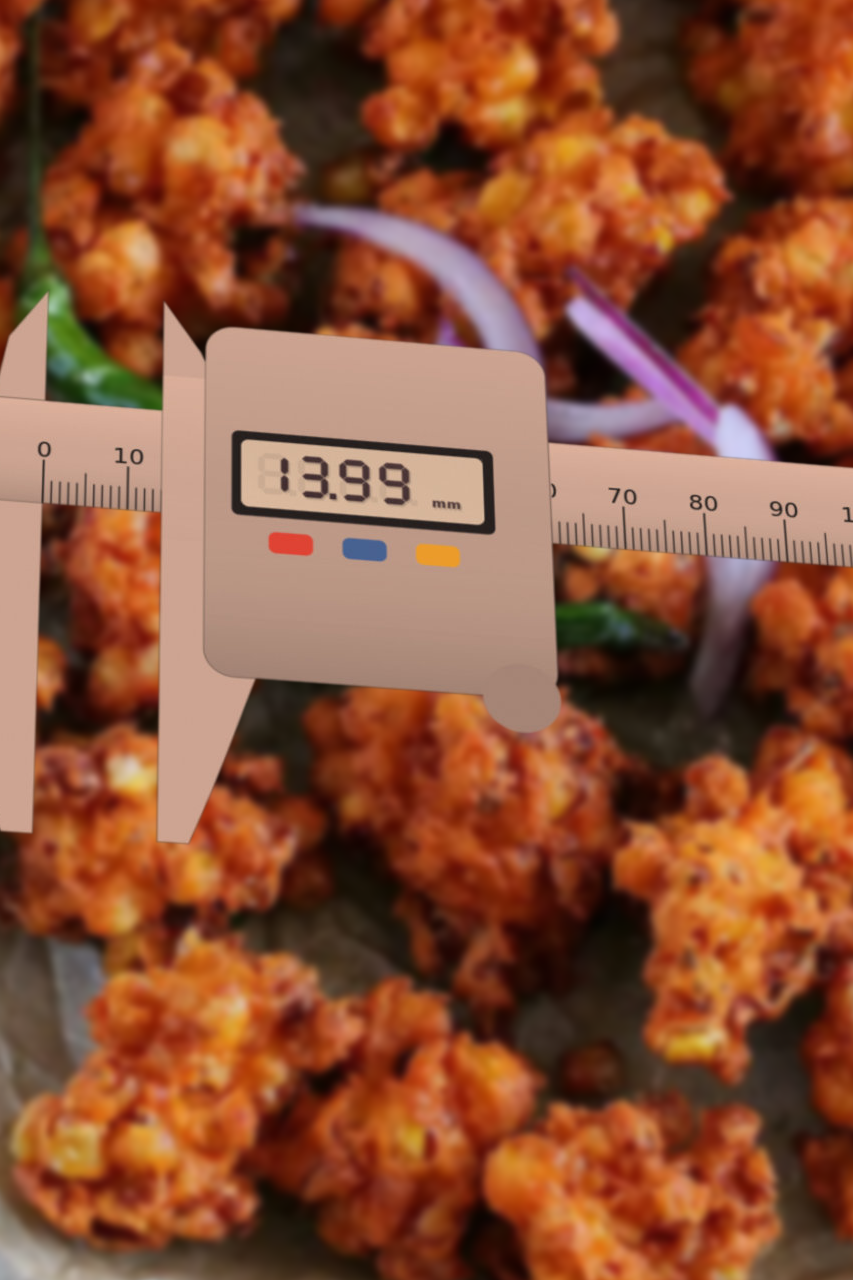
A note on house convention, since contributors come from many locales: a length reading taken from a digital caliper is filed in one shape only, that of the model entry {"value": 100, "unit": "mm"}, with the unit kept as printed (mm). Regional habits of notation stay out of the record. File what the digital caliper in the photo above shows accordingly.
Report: {"value": 13.99, "unit": "mm"}
